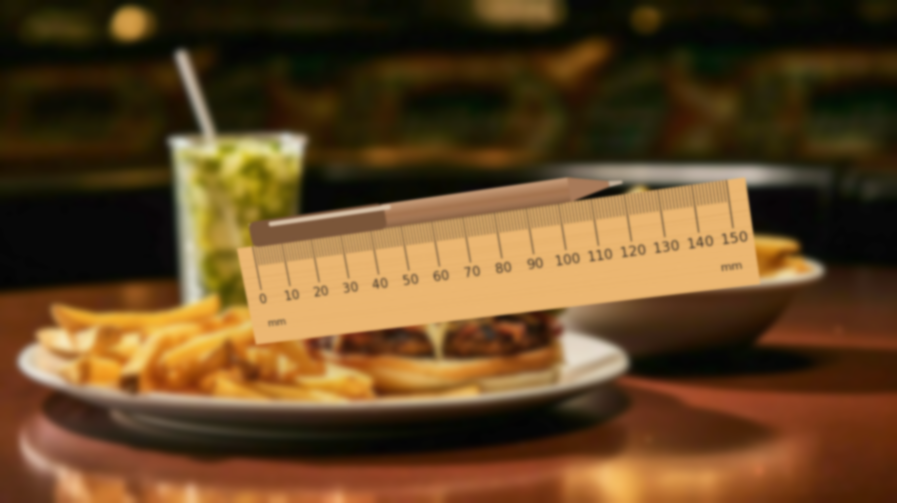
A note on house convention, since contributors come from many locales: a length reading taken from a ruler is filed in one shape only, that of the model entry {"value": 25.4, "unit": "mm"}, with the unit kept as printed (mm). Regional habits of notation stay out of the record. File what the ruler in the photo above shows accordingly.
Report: {"value": 120, "unit": "mm"}
